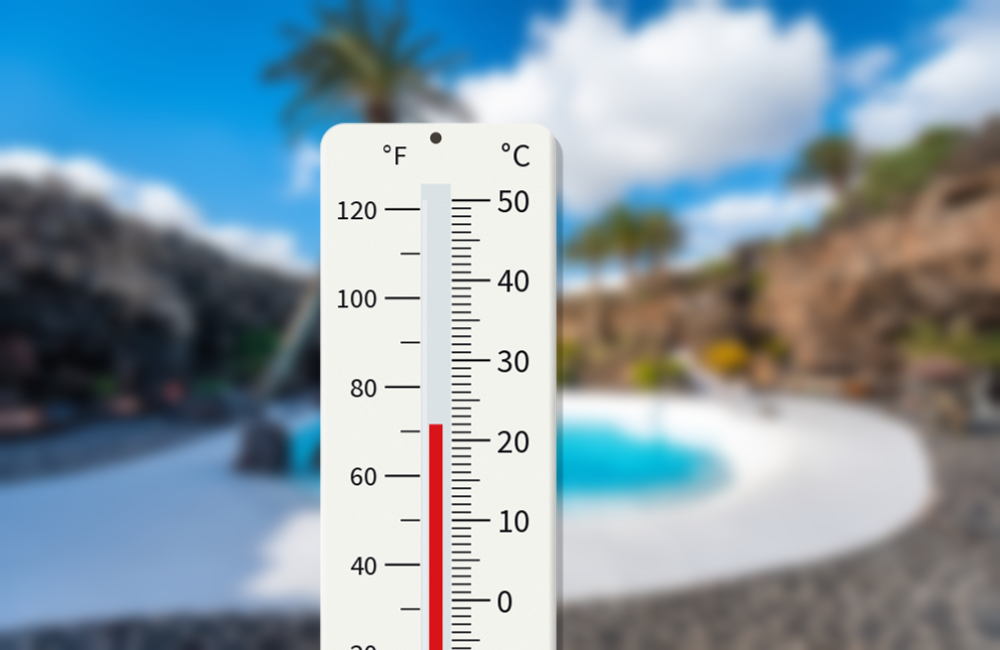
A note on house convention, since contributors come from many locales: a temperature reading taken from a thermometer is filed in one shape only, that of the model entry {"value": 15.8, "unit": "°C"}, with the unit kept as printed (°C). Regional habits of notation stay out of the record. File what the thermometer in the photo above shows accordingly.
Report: {"value": 22, "unit": "°C"}
